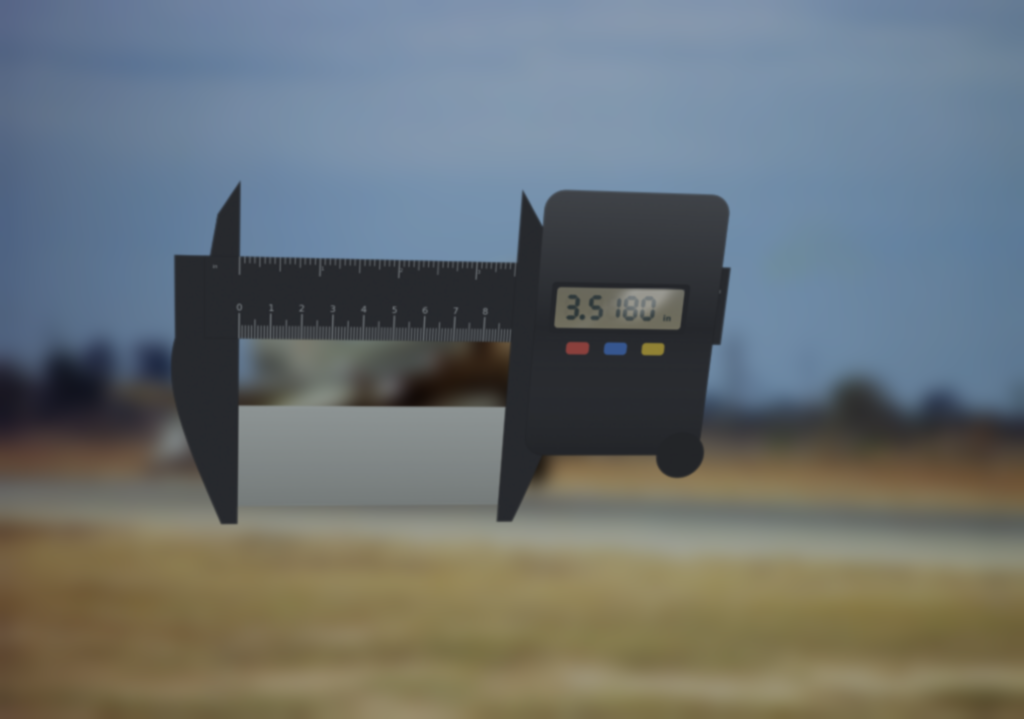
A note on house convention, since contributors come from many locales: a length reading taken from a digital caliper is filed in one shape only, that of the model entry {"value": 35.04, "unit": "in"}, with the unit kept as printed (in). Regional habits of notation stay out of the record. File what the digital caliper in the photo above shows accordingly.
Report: {"value": 3.5180, "unit": "in"}
